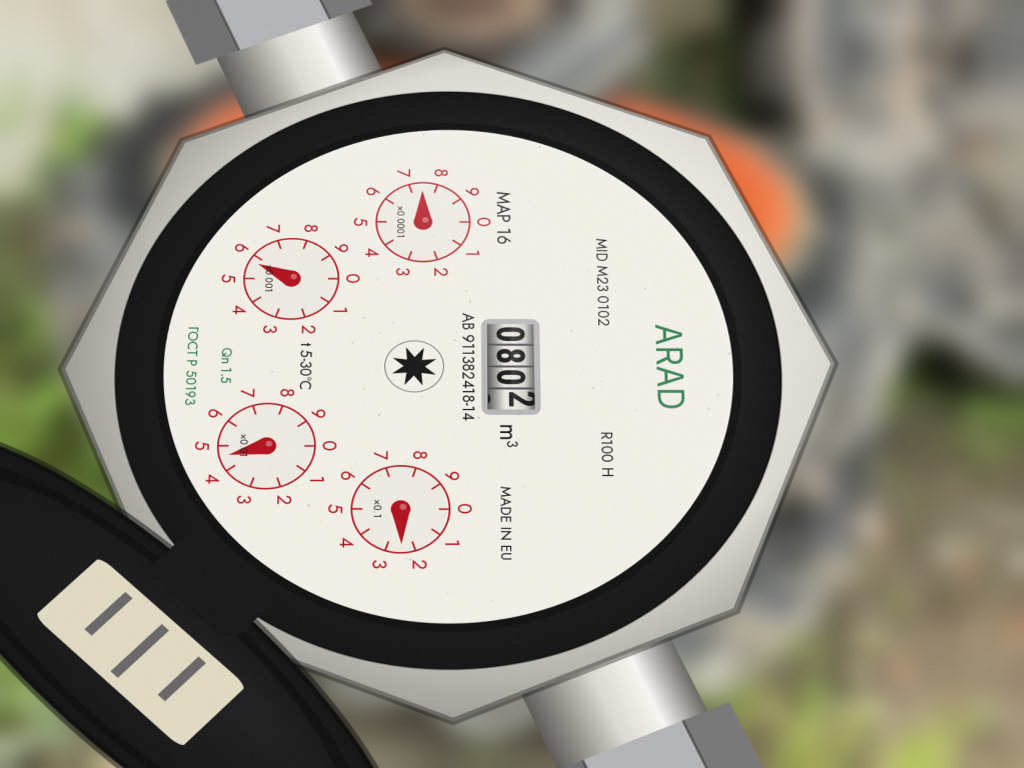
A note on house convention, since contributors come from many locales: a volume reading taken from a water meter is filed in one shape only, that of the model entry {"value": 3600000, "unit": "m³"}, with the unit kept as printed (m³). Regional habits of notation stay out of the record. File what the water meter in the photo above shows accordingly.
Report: {"value": 802.2457, "unit": "m³"}
